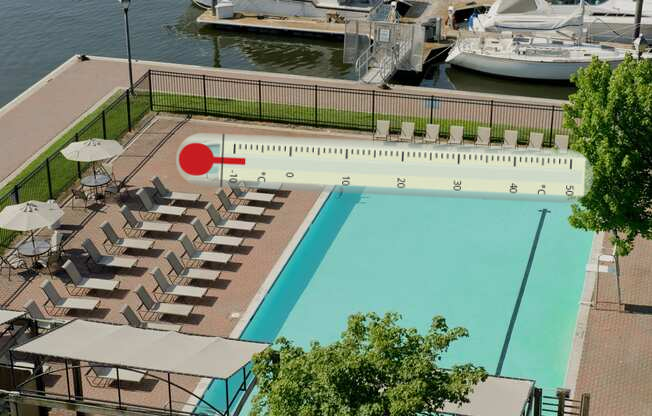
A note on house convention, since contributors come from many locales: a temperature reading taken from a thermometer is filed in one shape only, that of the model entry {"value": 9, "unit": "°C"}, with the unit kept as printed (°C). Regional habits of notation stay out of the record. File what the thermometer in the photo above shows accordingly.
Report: {"value": -8, "unit": "°C"}
